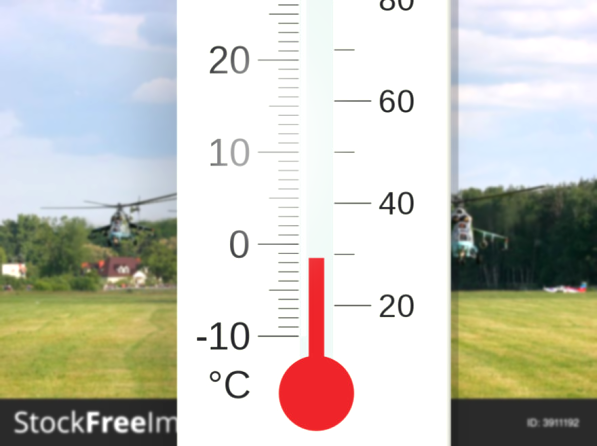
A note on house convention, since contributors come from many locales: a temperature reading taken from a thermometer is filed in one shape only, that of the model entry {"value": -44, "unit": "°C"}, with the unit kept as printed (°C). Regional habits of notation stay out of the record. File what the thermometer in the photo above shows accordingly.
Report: {"value": -1.5, "unit": "°C"}
